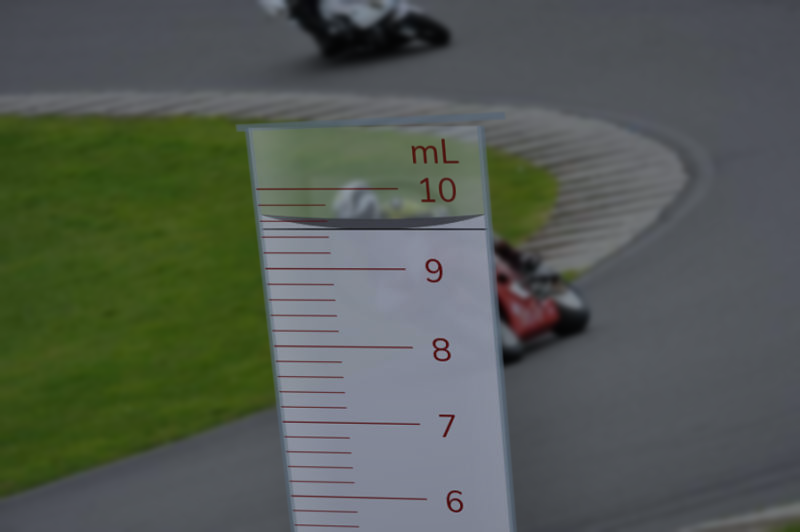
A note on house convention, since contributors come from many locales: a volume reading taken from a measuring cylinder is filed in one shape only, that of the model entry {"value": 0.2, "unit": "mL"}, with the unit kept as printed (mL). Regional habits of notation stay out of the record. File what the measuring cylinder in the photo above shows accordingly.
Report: {"value": 9.5, "unit": "mL"}
